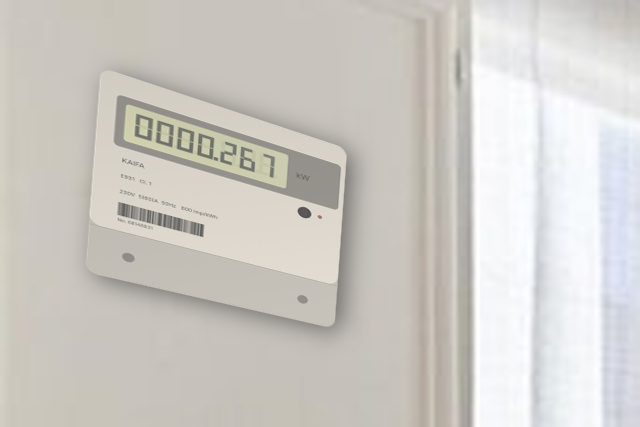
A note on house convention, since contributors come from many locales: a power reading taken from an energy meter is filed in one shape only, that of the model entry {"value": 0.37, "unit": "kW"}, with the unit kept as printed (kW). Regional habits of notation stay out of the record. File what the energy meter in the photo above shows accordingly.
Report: {"value": 0.267, "unit": "kW"}
